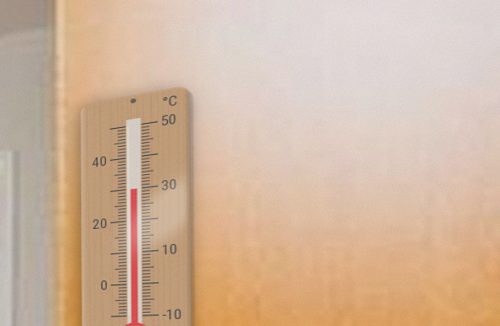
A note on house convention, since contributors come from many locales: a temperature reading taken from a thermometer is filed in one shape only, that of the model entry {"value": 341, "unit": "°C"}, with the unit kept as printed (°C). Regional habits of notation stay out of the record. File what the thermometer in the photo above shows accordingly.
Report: {"value": 30, "unit": "°C"}
